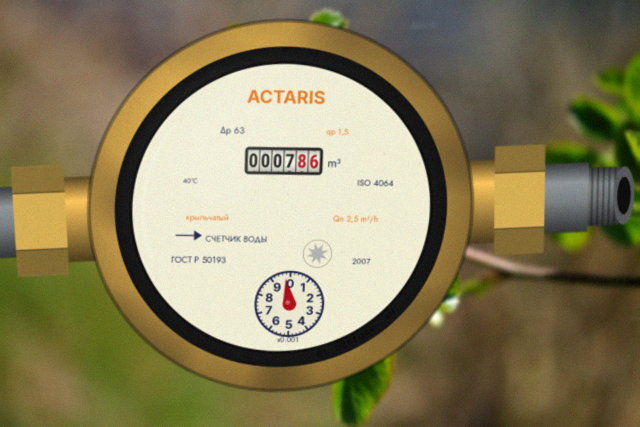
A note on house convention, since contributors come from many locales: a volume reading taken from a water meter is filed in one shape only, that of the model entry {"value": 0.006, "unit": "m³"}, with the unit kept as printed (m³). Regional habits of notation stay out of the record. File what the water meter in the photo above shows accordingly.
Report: {"value": 7.859, "unit": "m³"}
